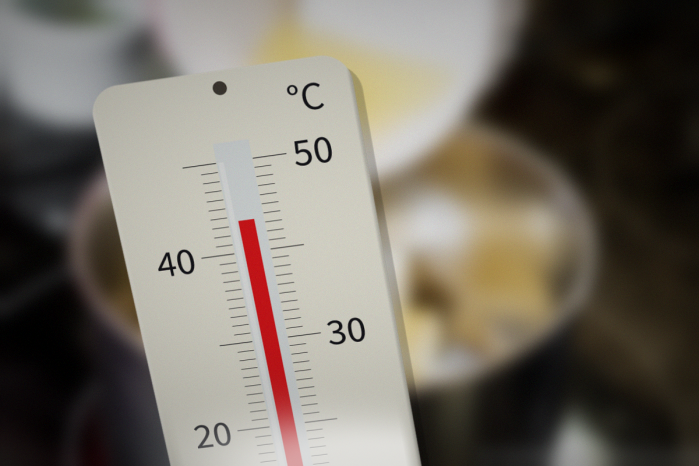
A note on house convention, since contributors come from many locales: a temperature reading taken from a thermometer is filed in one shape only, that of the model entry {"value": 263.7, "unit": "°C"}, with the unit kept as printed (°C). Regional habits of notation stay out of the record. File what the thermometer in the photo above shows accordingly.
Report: {"value": 43.5, "unit": "°C"}
